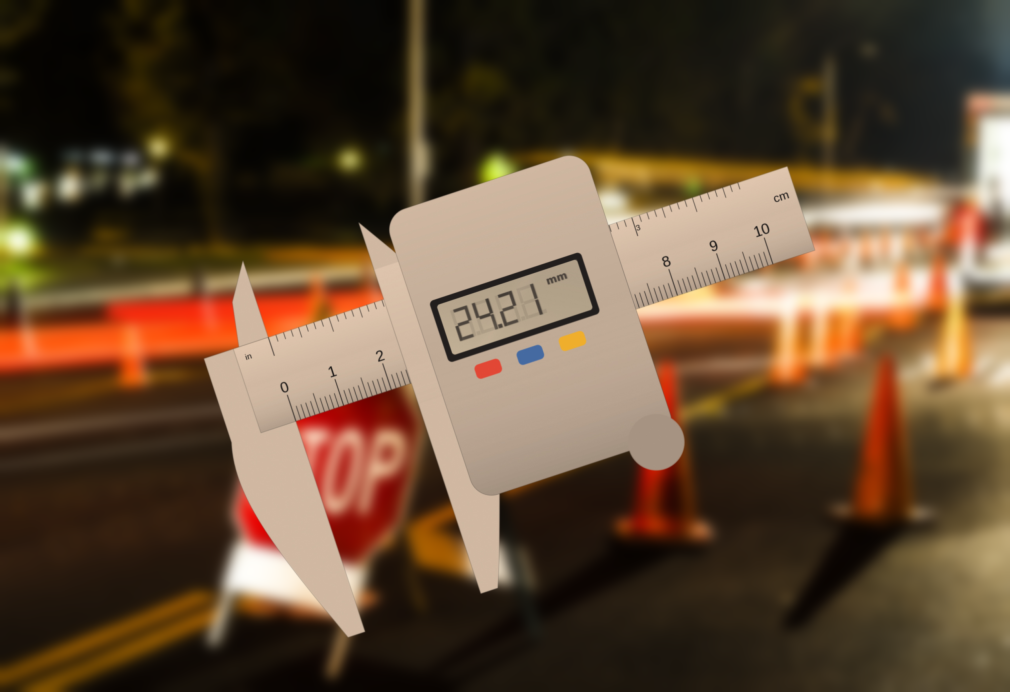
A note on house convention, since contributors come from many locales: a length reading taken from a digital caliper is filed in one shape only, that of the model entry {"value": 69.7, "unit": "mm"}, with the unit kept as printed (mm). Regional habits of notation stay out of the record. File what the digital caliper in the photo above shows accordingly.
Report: {"value": 24.21, "unit": "mm"}
